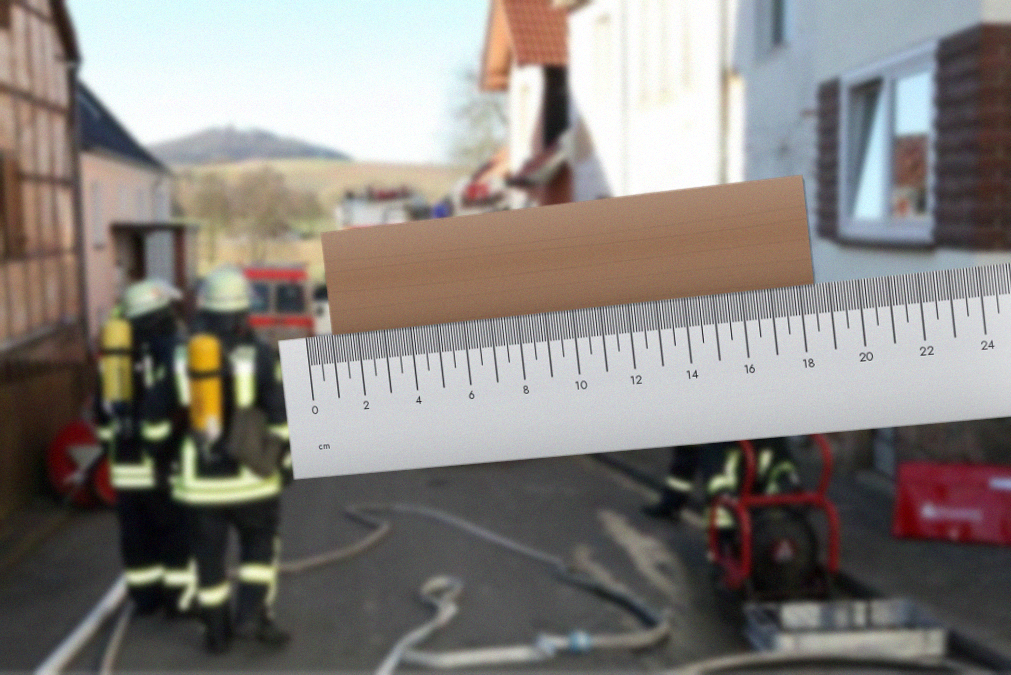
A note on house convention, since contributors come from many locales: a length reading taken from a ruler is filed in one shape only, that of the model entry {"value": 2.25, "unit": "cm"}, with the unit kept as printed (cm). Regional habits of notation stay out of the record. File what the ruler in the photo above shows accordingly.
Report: {"value": 17.5, "unit": "cm"}
